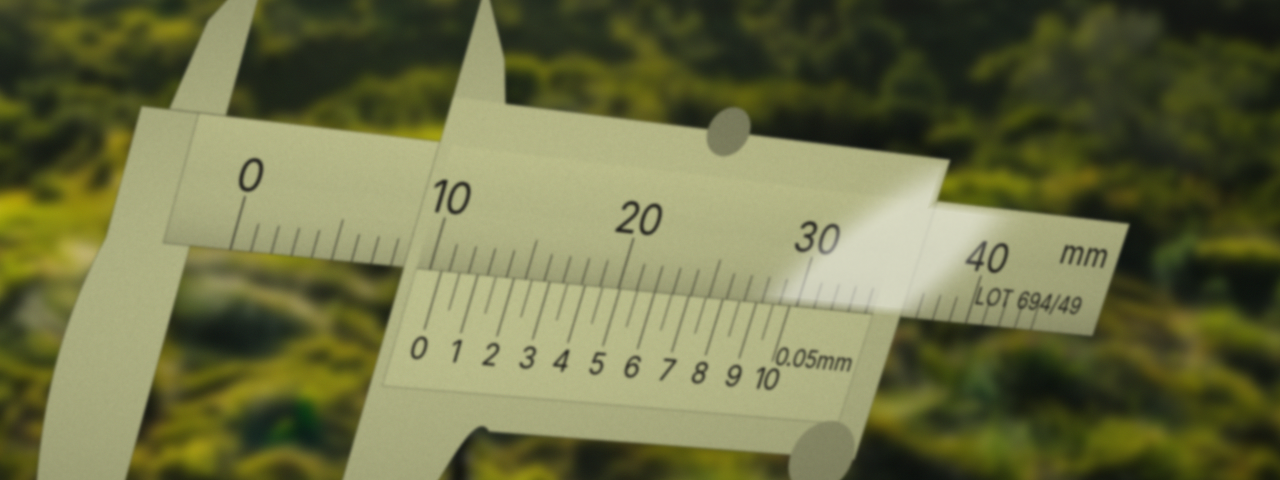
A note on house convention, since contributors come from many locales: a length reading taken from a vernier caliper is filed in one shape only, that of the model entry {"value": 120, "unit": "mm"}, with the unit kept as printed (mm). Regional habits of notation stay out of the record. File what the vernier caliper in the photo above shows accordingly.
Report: {"value": 10.6, "unit": "mm"}
